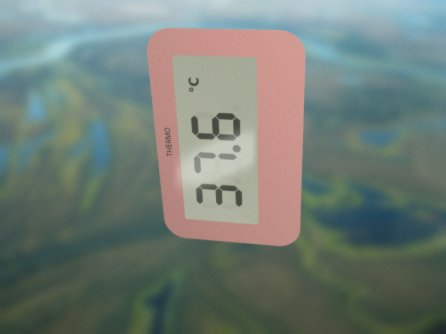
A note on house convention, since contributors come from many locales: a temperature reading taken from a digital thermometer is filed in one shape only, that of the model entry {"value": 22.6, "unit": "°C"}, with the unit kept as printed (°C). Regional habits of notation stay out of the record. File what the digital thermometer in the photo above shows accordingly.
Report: {"value": 37.6, "unit": "°C"}
